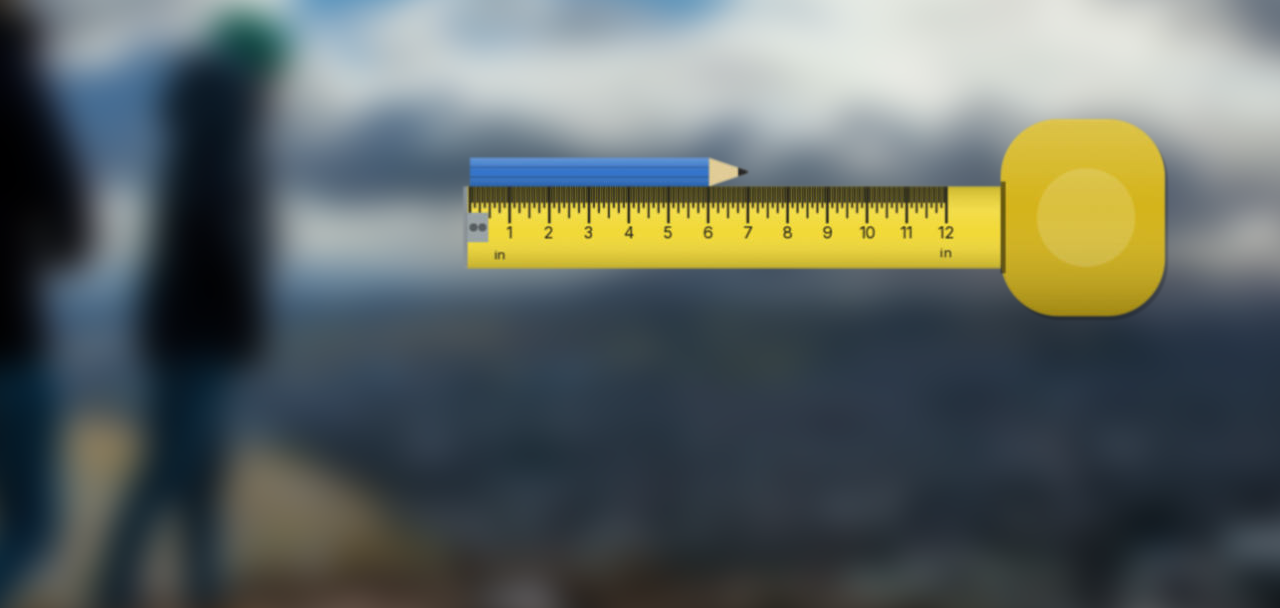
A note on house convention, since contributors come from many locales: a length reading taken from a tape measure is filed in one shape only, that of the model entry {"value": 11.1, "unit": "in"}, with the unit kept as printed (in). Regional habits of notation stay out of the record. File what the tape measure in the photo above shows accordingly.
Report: {"value": 7, "unit": "in"}
